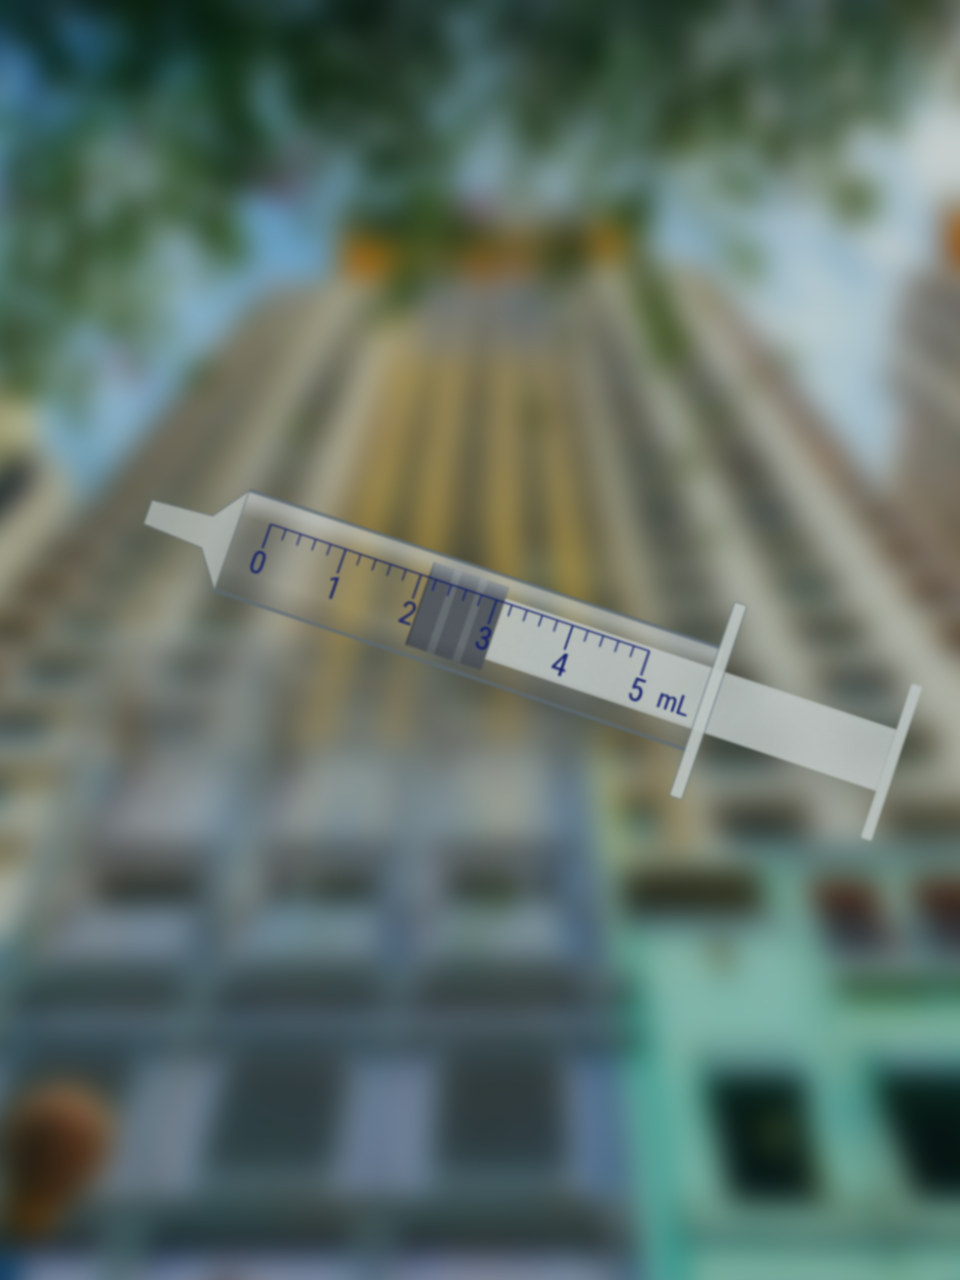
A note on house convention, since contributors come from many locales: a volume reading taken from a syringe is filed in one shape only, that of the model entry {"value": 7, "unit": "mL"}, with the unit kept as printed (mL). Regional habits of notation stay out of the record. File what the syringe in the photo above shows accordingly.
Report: {"value": 2.1, "unit": "mL"}
